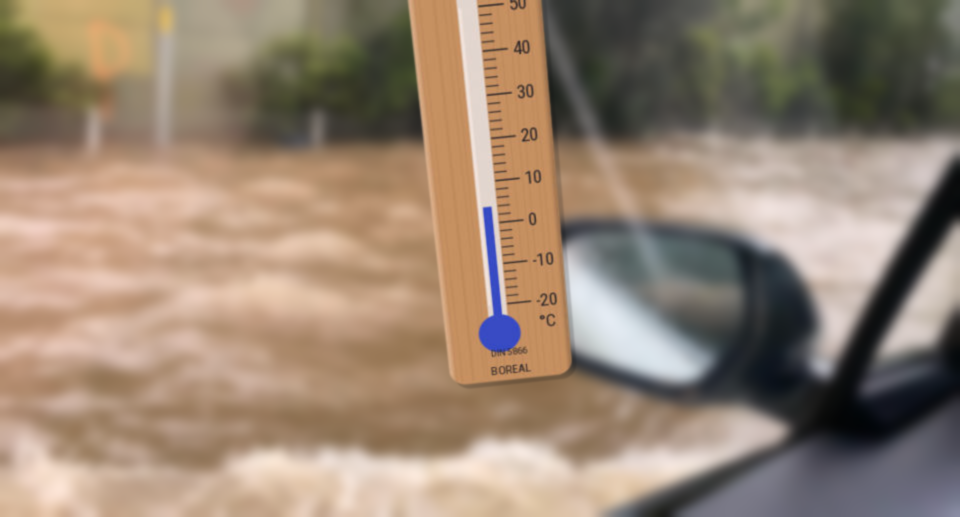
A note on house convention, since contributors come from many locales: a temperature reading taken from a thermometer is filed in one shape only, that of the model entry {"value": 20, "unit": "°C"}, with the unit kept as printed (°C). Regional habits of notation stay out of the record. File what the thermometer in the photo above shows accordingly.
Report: {"value": 4, "unit": "°C"}
